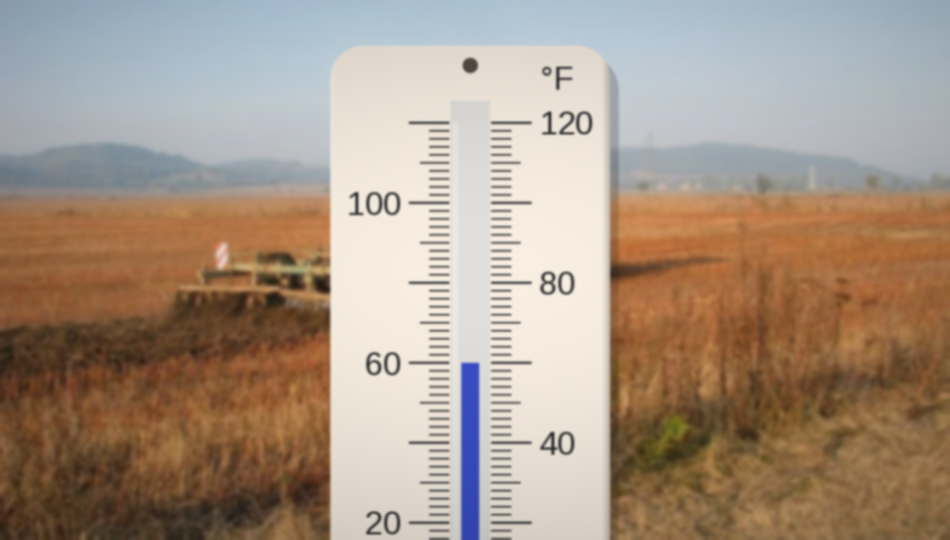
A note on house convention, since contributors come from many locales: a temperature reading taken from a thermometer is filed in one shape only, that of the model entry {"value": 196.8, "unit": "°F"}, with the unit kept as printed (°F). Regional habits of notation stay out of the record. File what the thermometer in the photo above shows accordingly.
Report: {"value": 60, "unit": "°F"}
